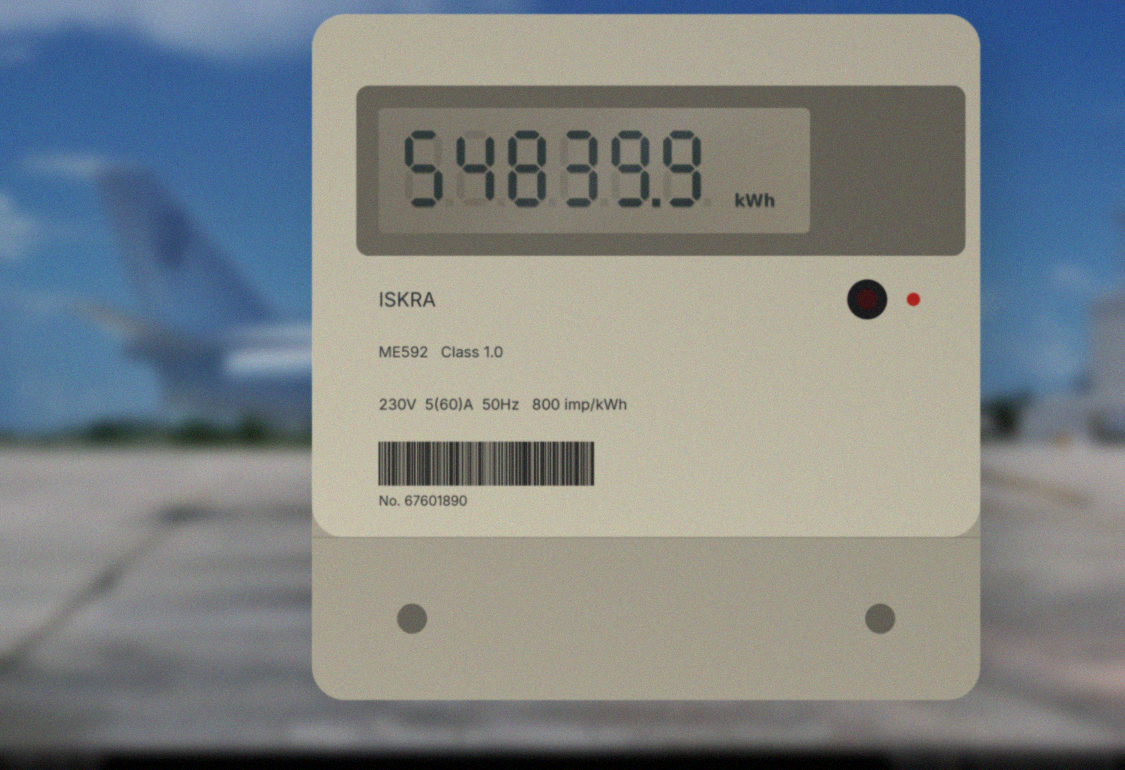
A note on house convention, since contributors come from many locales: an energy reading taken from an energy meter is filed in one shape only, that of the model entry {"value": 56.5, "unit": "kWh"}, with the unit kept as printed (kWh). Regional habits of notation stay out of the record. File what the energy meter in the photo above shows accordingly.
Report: {"value": 54839.9, "unit": "kWh"}
